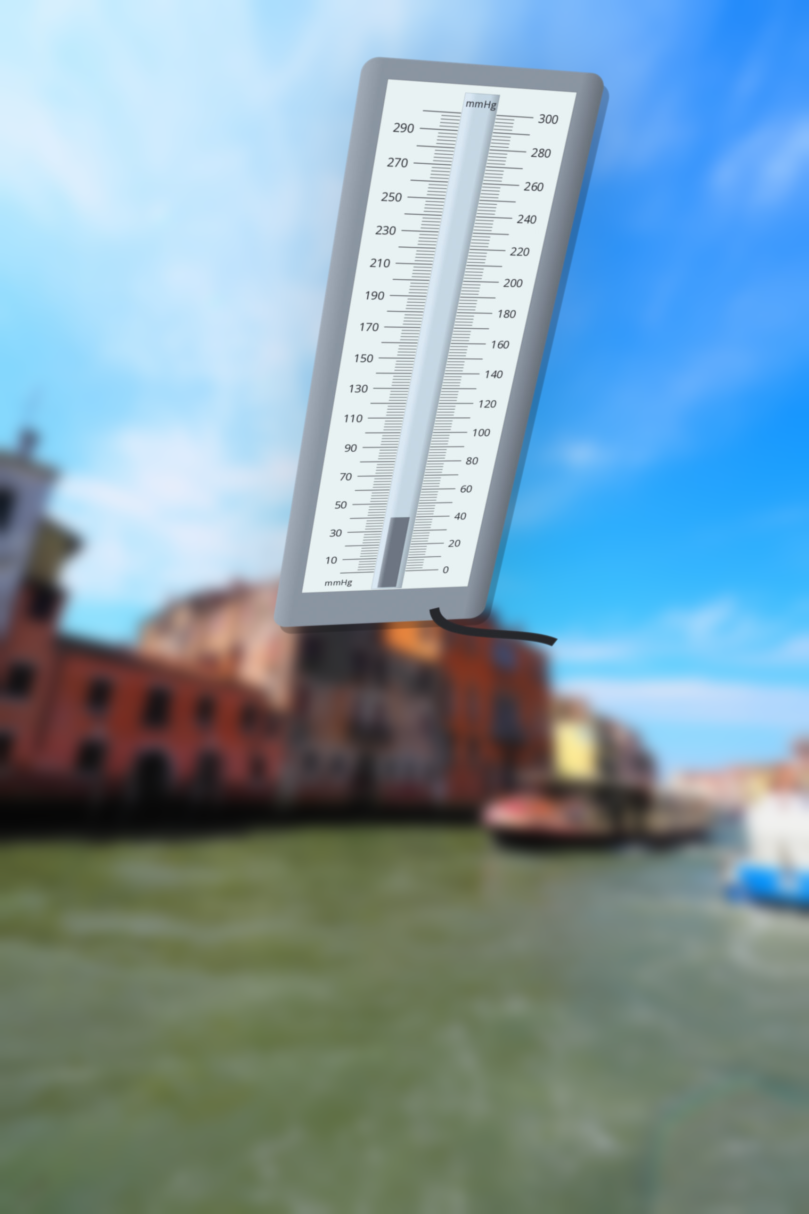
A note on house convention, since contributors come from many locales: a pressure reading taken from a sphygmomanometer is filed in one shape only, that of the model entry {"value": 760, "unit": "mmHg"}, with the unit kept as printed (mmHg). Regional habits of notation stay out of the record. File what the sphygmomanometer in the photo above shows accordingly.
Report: {"value": 40, "unit": "mmHg"}
